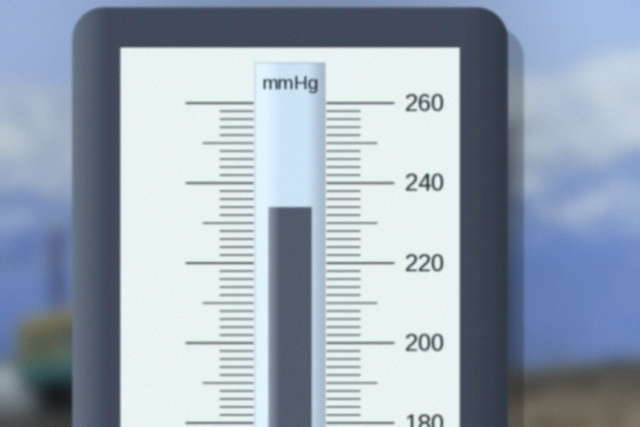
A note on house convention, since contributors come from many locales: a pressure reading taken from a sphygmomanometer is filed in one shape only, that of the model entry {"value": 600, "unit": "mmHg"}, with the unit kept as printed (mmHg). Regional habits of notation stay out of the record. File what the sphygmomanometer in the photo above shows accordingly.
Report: {"value": 234, "unit": "mmHg"}
